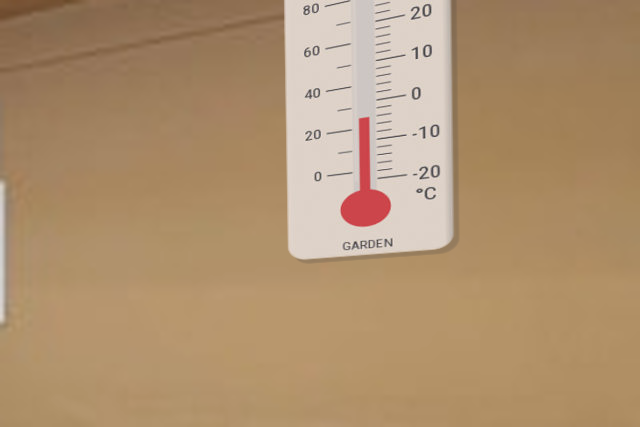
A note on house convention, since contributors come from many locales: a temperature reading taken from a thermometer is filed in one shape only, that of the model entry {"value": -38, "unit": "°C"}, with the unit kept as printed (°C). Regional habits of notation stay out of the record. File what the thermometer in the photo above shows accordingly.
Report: {"value": -4, "unit": "°C"}
